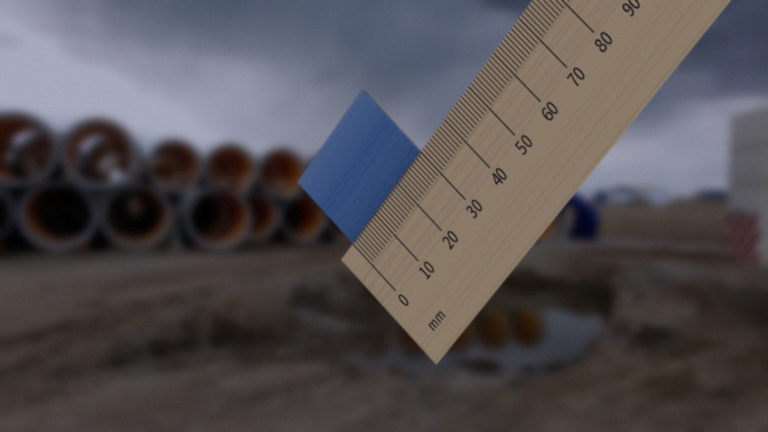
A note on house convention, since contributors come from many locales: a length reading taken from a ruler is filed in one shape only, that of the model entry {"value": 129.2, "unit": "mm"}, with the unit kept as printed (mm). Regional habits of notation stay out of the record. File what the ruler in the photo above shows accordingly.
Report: {"value": 30, "unit": "mm"}
